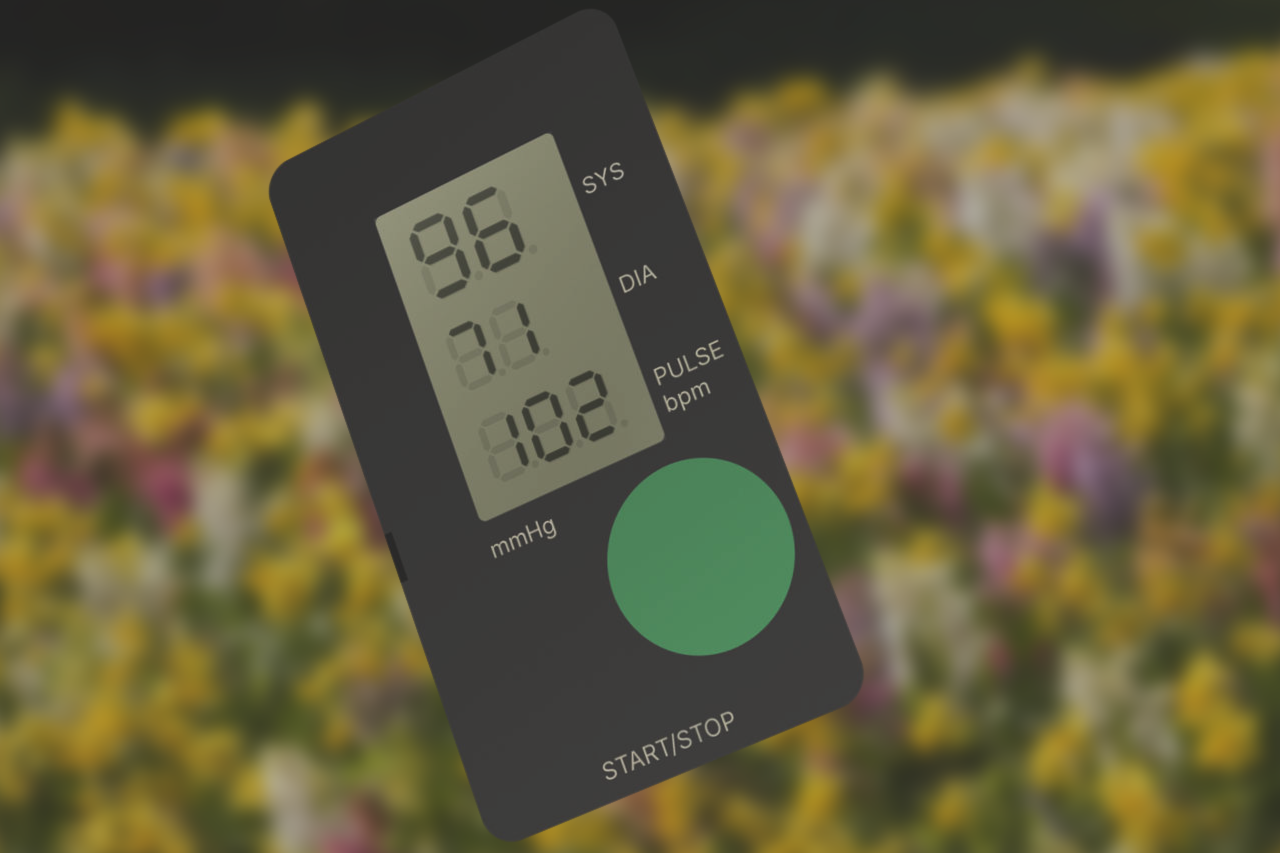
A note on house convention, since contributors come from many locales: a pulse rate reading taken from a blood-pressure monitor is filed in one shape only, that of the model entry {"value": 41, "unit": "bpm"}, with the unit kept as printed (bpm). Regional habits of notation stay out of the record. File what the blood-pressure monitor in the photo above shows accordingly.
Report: {"value": 102, "unit": "bpm"}
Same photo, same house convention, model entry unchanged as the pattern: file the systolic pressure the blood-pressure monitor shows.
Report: {"value": 96, "unit": "mmHg"}
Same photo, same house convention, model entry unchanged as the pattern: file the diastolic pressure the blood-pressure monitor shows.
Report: {"value": 71, "unit": "mmHg"}
